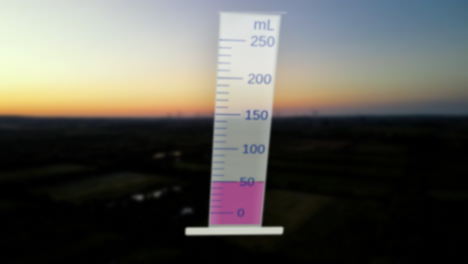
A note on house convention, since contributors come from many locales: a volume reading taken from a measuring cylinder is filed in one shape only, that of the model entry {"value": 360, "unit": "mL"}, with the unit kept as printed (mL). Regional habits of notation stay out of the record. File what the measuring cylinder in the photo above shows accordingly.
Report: {"value": 50, "unit": "mL"}
